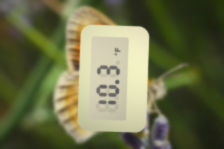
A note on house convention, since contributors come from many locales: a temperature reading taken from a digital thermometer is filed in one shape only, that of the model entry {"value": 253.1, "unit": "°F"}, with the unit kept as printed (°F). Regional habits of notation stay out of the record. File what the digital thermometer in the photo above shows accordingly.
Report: {"value": 10.3, "unit": "°F"}
